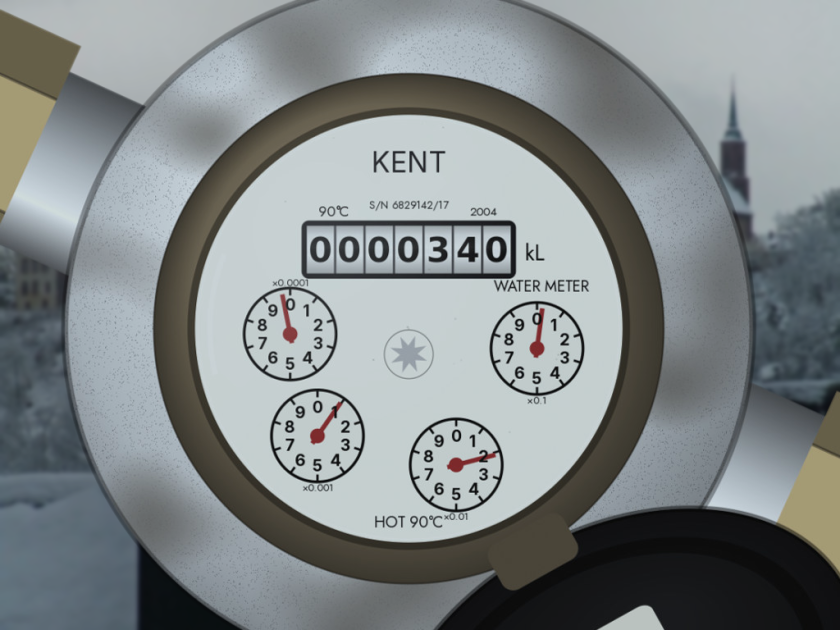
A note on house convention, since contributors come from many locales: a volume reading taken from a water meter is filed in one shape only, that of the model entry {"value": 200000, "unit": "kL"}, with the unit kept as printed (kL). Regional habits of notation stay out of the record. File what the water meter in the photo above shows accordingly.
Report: {"value": 340.0209, "unit": "kL"}
